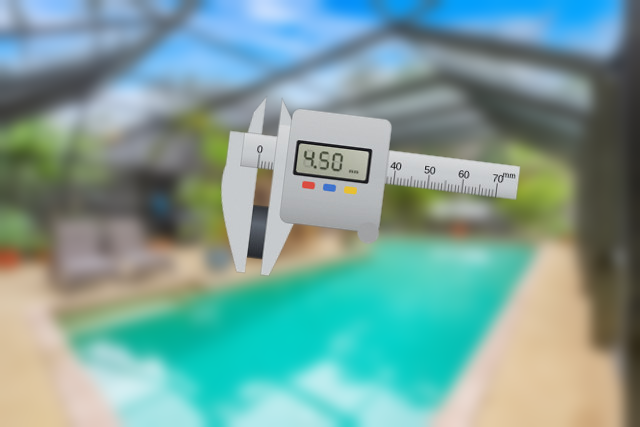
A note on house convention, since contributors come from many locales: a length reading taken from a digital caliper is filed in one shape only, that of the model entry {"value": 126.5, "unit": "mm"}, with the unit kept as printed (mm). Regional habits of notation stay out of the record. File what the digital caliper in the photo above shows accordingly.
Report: {"value": 4.50, "unit": "mm"}
